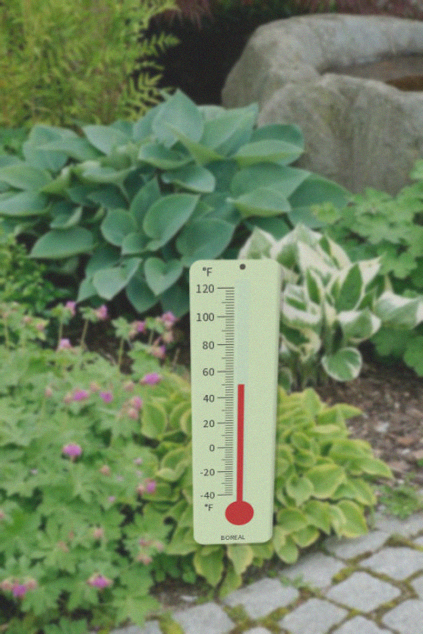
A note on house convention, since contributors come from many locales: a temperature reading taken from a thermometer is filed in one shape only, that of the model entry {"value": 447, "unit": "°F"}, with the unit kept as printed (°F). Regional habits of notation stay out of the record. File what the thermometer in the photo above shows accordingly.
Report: {"value": 50, "unit": "°F"}
